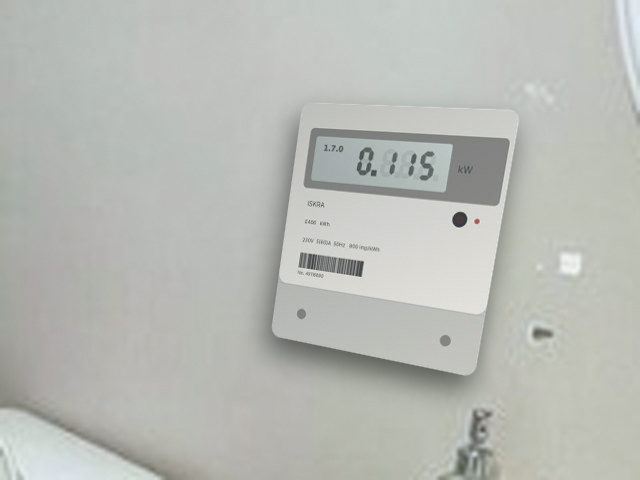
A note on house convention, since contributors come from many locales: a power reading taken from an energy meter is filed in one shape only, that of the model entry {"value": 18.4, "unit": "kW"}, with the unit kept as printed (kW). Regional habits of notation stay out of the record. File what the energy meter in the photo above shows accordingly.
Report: {"value": 0.115, "unit": "kW"}
